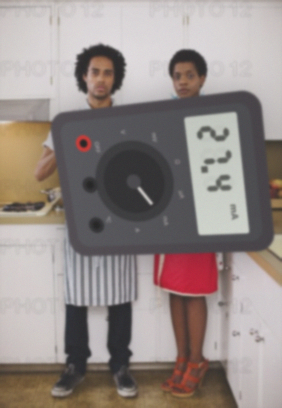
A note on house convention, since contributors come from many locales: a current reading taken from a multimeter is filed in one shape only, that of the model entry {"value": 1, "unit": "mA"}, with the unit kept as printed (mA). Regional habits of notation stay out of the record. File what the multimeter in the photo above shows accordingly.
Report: {"value": 27.4, "unit": "mA"}
